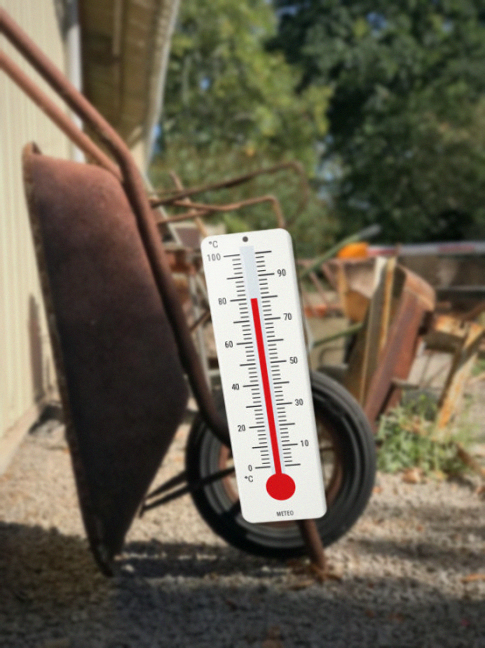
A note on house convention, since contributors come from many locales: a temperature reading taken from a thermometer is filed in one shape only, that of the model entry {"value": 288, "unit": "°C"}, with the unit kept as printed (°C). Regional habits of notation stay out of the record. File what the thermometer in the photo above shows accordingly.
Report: {"value": 80, "unit": "°C"}
